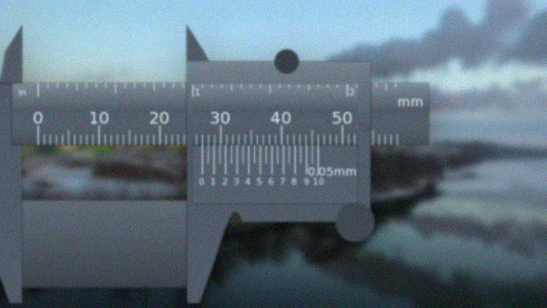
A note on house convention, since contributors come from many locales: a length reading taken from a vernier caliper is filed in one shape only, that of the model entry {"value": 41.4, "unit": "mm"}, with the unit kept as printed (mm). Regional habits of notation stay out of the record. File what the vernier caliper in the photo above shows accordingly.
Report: {"value": 27.0, "unit": "mm"}
